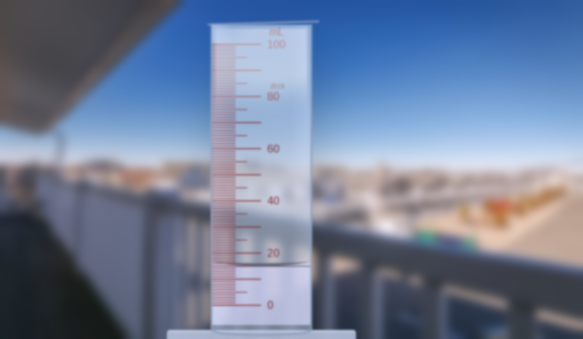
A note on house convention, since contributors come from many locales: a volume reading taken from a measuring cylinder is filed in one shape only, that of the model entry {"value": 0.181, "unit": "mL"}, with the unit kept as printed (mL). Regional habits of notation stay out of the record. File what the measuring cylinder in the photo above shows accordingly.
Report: {"value": 15, "unit": "mL"}
